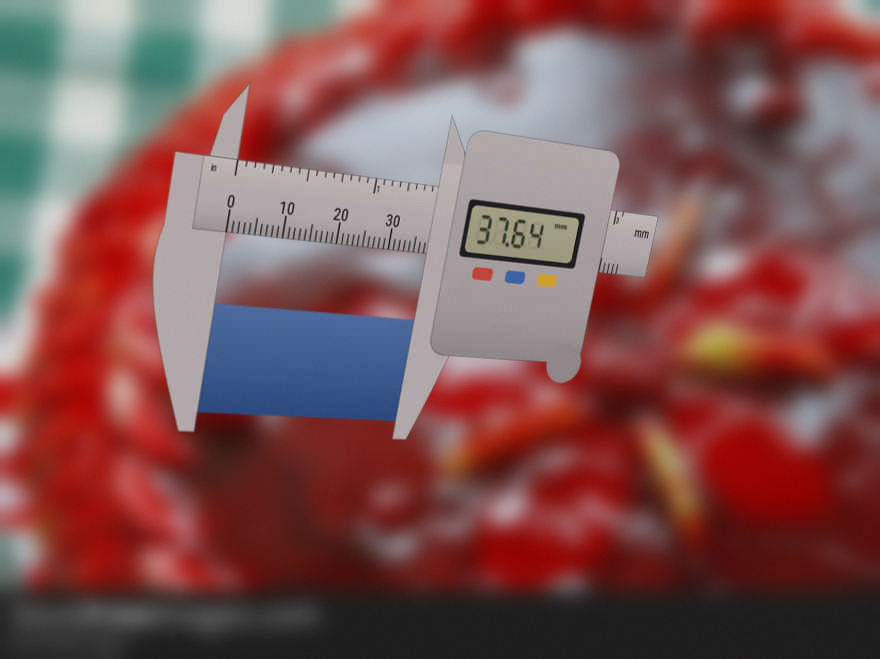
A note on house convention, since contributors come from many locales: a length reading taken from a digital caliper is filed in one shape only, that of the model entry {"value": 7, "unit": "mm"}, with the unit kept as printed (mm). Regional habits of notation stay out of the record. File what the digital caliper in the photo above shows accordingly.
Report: {"value": 37.64, "unit": "mm"}
